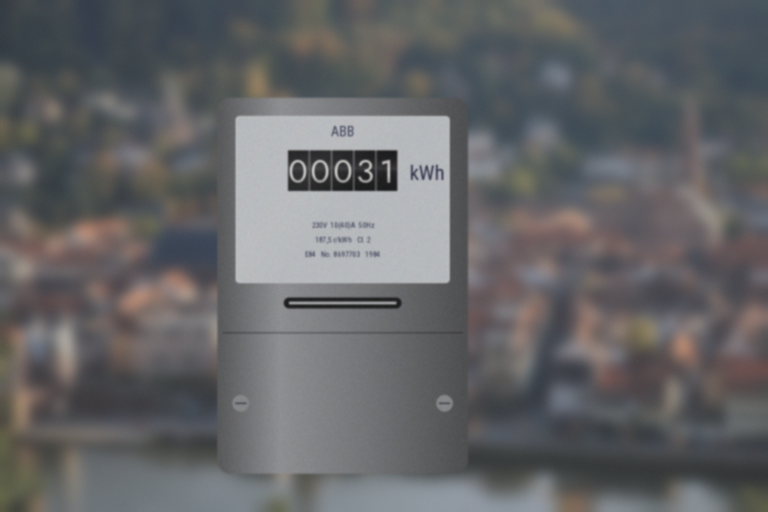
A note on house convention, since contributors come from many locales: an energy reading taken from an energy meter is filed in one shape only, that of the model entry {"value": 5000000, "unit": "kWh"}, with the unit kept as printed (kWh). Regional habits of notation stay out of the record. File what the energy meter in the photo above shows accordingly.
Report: {"value": 31, "unit": "kWh"}
